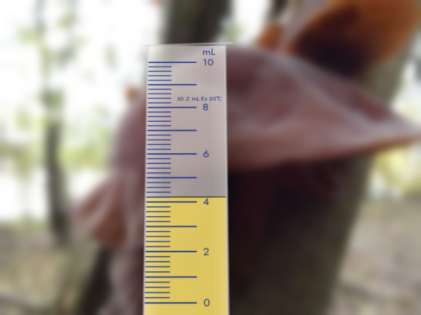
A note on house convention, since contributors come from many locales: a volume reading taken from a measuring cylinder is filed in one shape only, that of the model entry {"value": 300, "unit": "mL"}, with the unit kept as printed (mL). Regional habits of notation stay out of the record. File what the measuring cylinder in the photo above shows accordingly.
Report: {"value": 4.2, "unit": "mL"}
